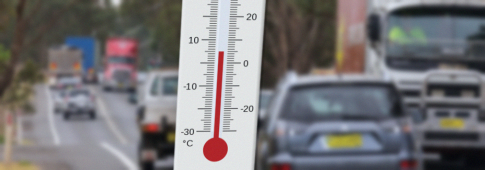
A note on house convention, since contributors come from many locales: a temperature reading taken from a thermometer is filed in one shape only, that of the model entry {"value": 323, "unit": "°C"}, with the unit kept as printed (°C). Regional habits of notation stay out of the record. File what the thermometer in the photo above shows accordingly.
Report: {"value": 5, "unit": "°C"}
